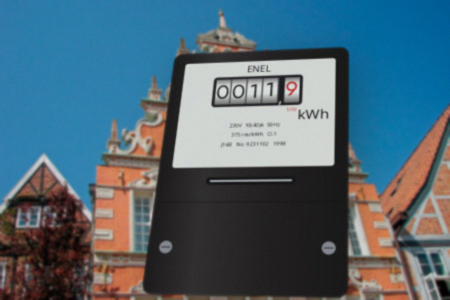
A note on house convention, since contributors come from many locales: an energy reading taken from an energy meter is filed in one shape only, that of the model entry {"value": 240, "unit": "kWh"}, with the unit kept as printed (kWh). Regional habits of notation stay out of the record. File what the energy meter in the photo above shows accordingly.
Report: {"value": 11.9, "unit": "kWh"}
